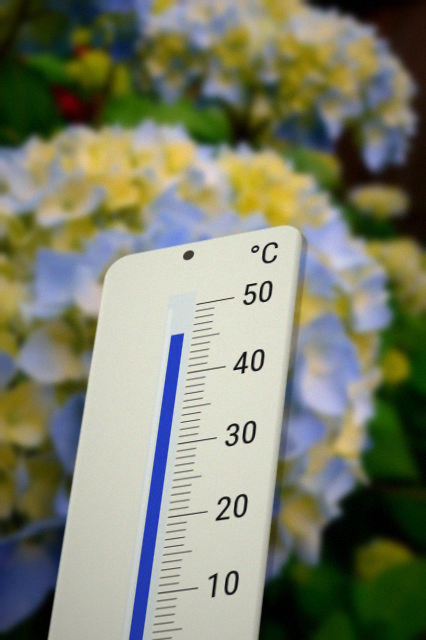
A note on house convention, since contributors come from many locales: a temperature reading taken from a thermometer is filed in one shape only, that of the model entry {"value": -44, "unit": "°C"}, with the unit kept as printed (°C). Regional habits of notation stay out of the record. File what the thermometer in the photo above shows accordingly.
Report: {"value": 46, "unit": "°C"}
